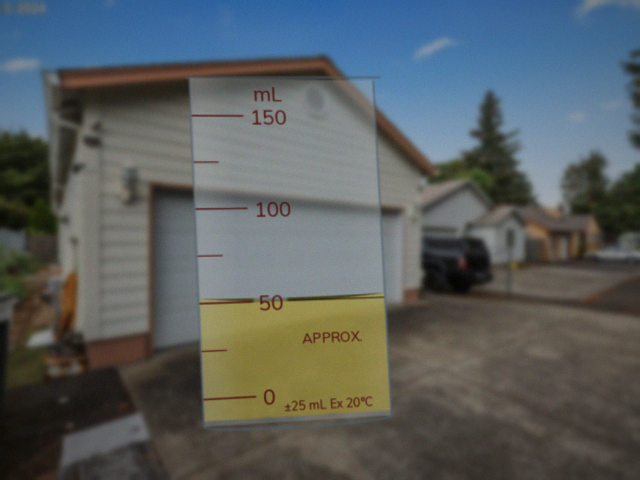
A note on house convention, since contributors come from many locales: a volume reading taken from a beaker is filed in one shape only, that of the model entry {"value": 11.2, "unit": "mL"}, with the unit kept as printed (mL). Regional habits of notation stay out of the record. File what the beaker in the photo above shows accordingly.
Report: {"value": 50, "unit": "mL"}
